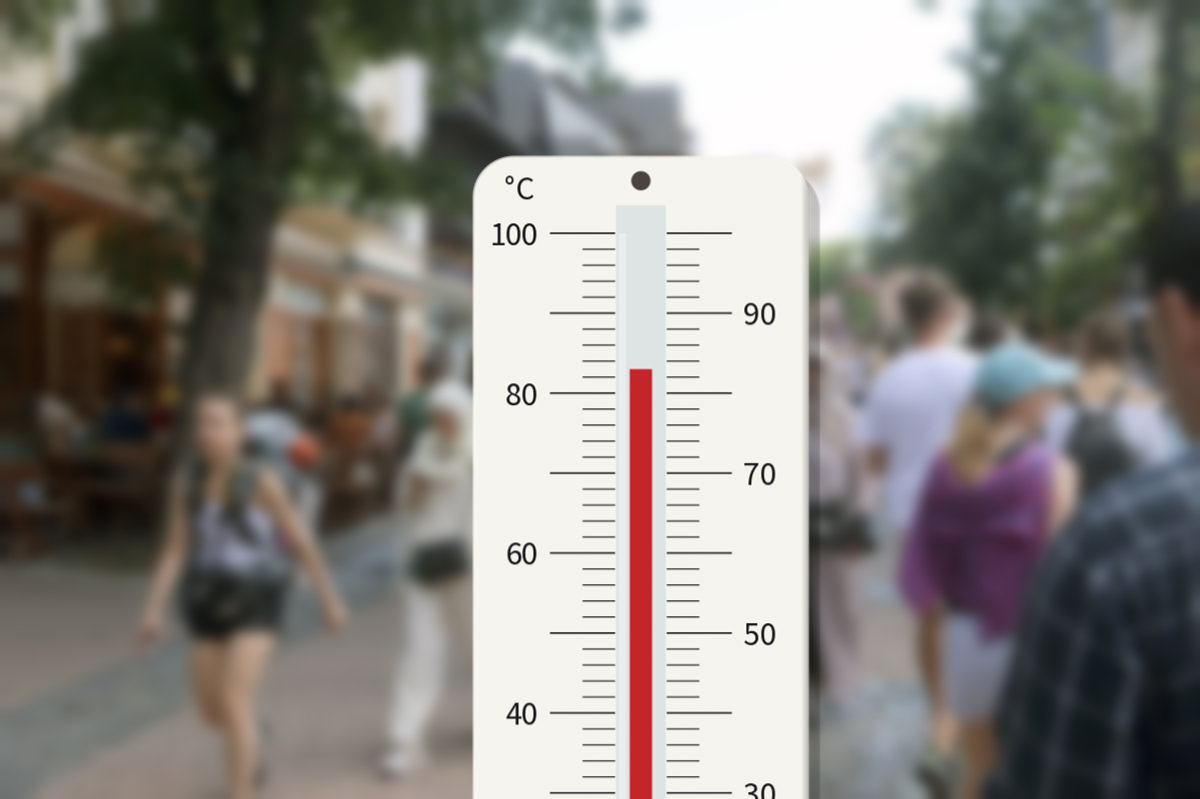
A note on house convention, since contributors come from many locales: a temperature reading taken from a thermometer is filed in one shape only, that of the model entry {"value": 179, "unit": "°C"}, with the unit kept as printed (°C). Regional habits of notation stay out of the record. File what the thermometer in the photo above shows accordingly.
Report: {"value": 83, "unit": "°C"}
